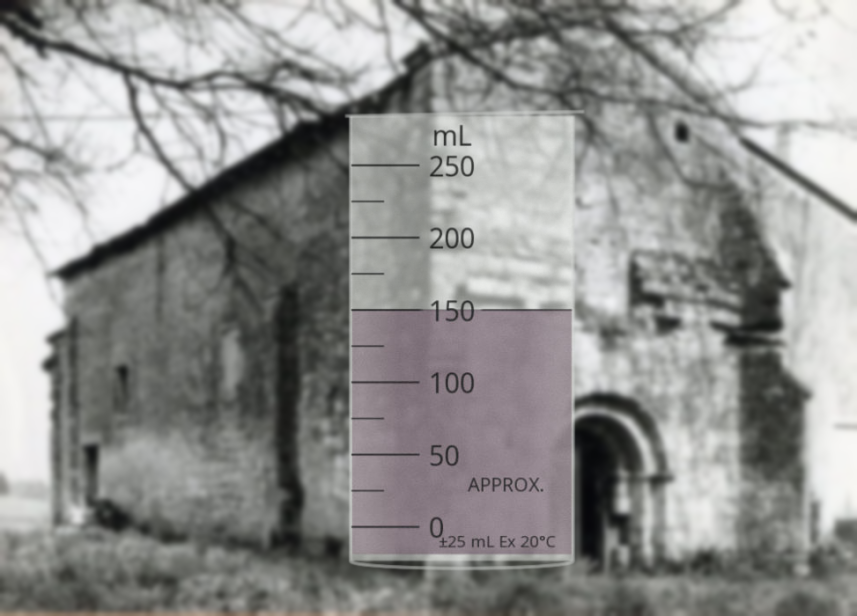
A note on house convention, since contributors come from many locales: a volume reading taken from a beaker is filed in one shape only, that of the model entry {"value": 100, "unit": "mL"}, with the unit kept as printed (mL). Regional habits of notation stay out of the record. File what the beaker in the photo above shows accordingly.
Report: {"value": 150, "unit": "mL"}
